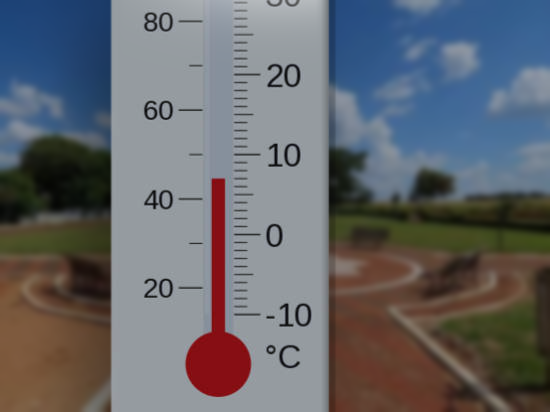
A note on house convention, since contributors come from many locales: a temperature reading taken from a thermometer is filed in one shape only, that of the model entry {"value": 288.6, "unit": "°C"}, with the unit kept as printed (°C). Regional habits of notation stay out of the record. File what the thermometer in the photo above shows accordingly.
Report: {"value": 7, "unit": "°C"}
